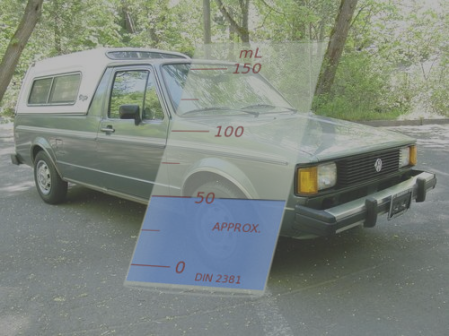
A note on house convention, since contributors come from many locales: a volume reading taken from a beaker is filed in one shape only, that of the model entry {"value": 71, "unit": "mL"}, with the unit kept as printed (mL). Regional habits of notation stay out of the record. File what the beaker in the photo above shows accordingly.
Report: {"value": 50, "unit": "mL"}
